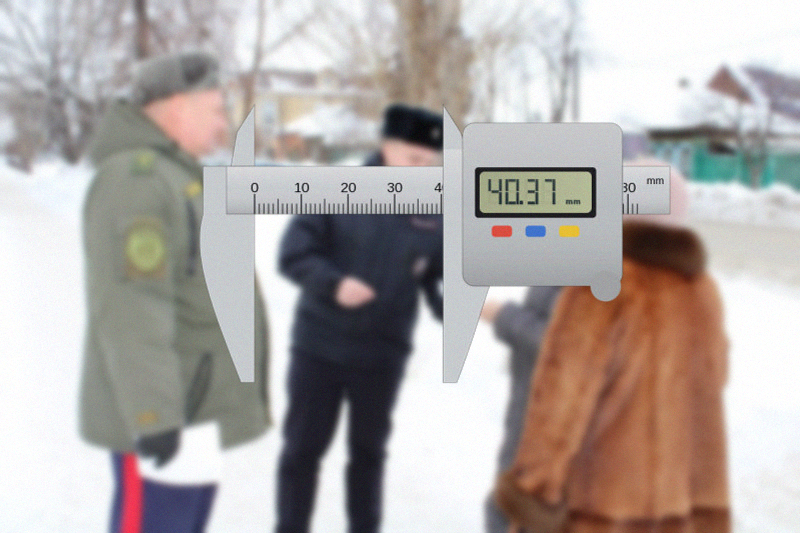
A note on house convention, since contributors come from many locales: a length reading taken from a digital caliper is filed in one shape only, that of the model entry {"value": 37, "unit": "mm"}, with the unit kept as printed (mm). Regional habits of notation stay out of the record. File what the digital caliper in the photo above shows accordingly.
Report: {"value": 40.37, "unit": "mm"}
